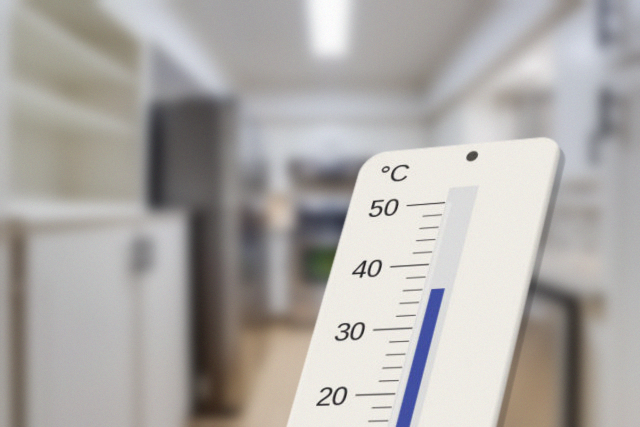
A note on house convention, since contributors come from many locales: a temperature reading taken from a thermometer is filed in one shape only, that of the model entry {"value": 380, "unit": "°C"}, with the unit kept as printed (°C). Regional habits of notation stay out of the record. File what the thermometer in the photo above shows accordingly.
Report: {"value": 36, "unit": "°C"}
